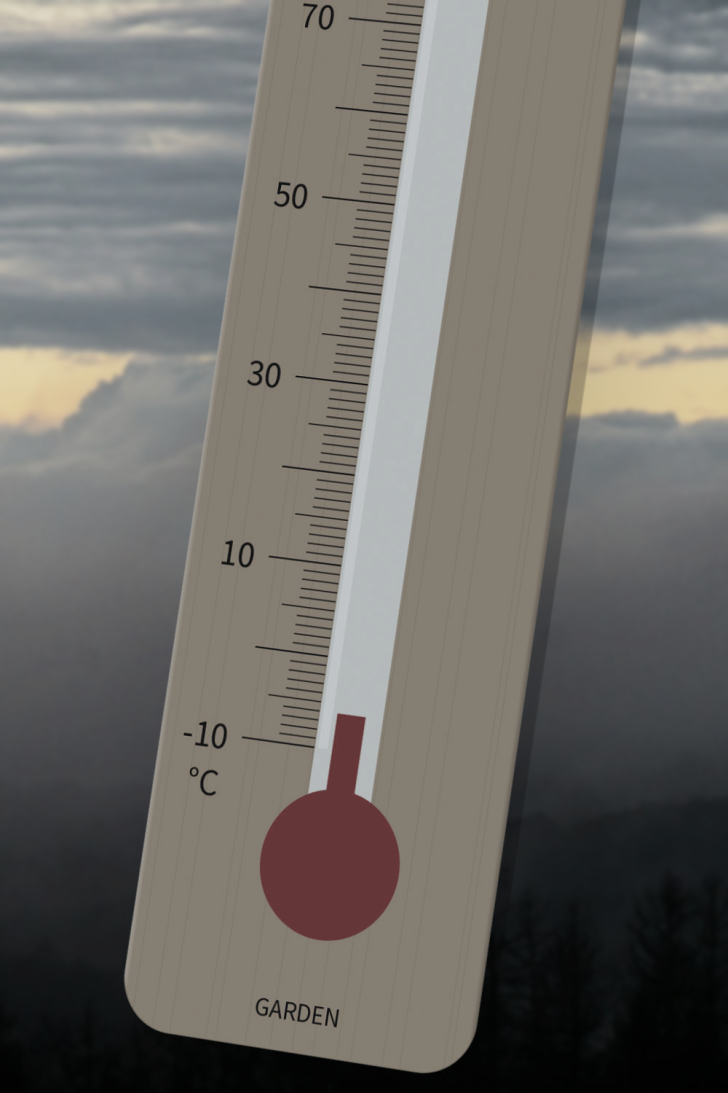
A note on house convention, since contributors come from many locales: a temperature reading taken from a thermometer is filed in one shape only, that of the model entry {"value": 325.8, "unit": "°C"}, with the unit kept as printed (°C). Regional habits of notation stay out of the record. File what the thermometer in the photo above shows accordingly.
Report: {"value": -6, "unit": "°C"}
